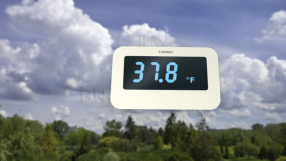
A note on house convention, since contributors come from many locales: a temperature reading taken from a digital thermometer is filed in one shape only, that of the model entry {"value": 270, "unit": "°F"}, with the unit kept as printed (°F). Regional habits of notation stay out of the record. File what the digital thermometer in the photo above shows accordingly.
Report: {"value": 37.8, "unit": "°F"}
